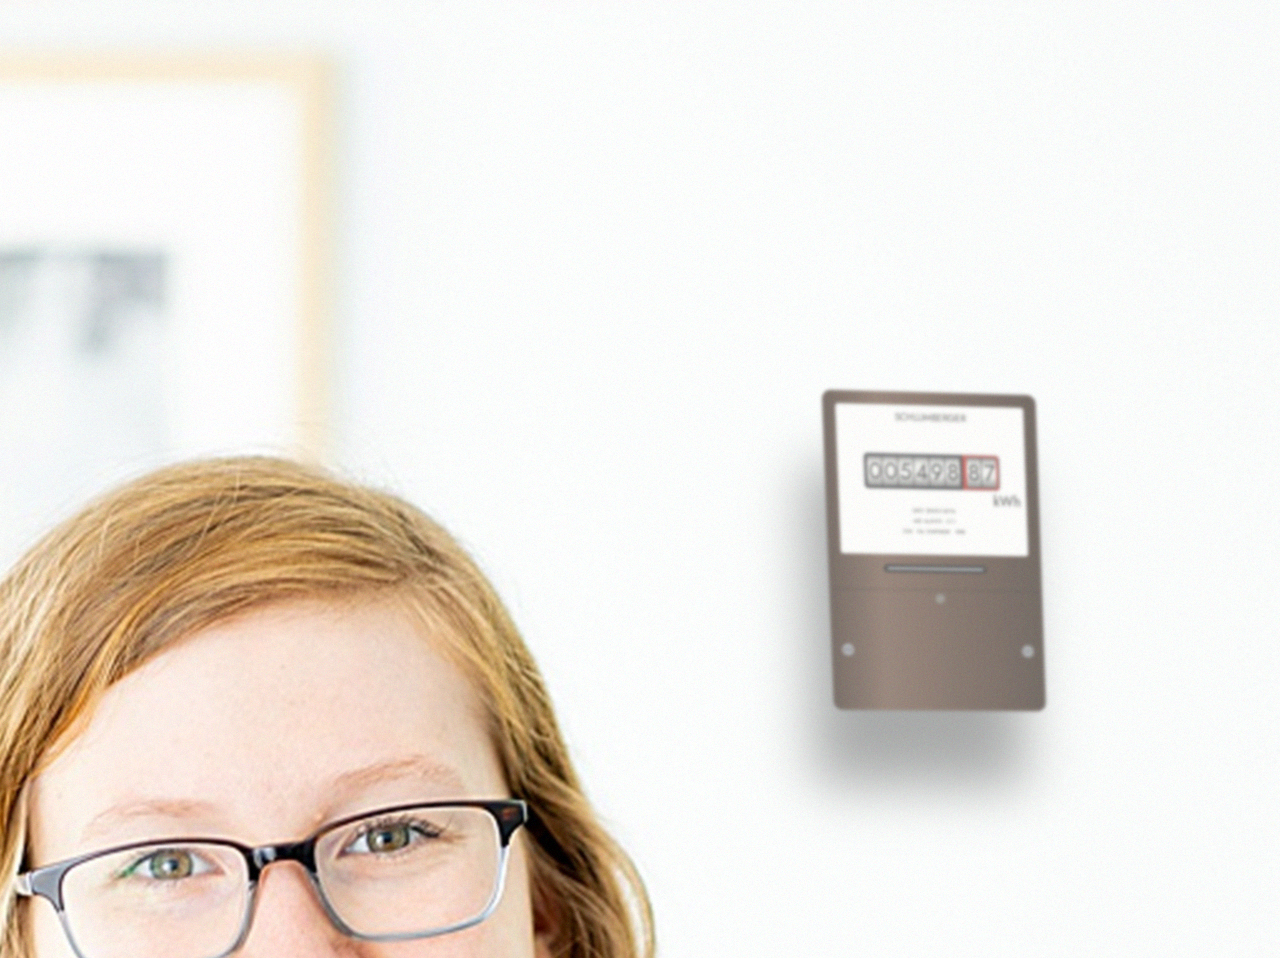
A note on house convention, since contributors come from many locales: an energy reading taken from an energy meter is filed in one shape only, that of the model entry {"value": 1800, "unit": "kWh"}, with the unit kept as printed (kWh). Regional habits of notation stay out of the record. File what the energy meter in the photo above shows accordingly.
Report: {"value": 5498.87, "unit": "kWh"}
